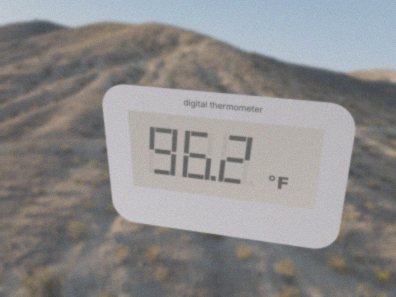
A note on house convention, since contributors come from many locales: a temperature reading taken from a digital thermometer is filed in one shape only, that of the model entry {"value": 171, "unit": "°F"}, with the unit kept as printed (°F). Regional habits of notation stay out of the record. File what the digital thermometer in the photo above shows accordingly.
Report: {"value": 96.2, "unit": "°F"}
